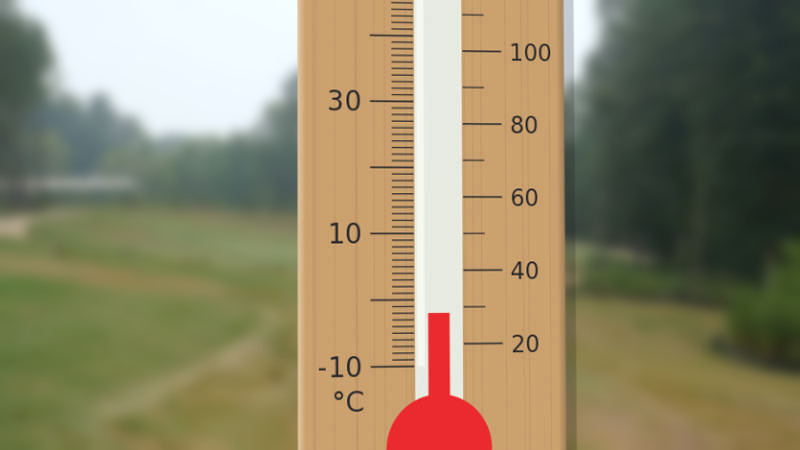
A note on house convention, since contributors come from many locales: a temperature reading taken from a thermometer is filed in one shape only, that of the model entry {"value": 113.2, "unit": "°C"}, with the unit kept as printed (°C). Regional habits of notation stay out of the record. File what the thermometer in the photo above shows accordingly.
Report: {"value": -2, "unit": "°C"}
